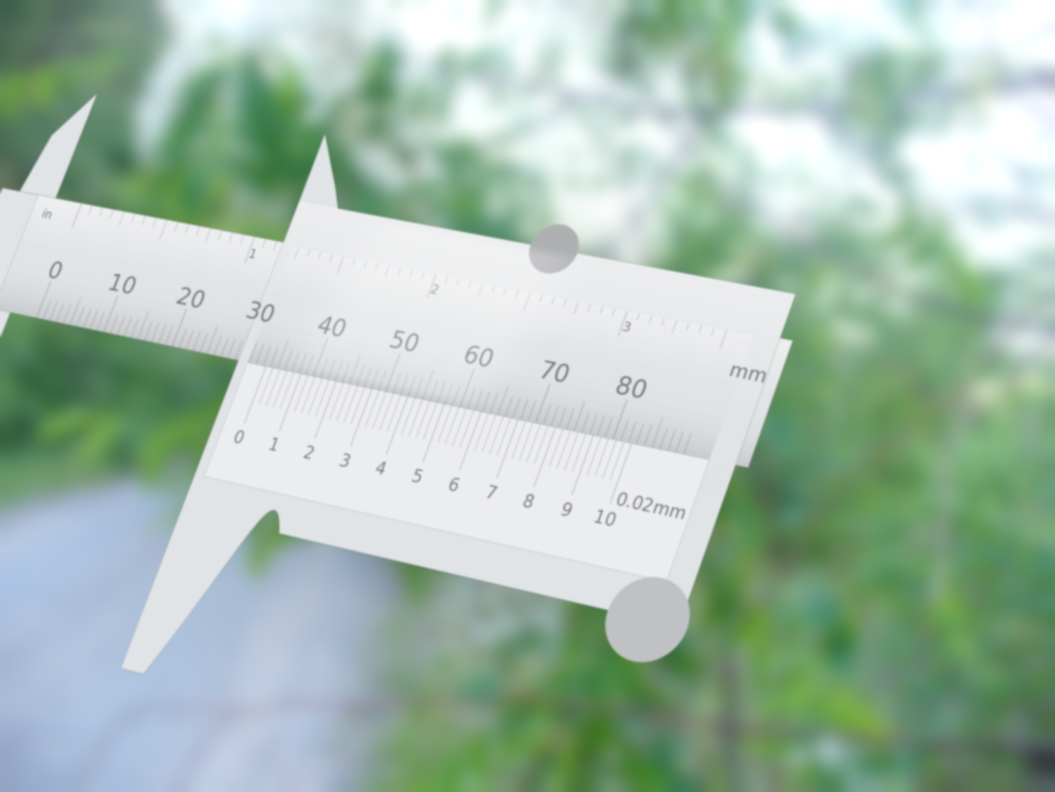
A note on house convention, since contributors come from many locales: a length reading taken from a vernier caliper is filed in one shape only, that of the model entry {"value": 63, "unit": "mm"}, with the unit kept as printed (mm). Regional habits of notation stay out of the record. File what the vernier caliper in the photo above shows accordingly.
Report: {"value": 33.4, "unit": "mm"}
